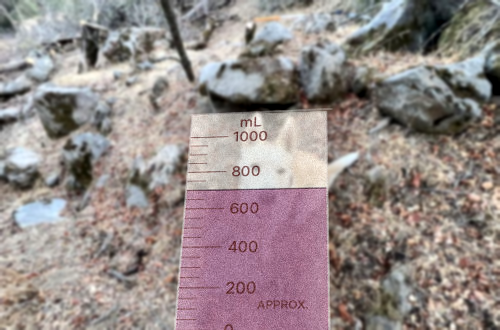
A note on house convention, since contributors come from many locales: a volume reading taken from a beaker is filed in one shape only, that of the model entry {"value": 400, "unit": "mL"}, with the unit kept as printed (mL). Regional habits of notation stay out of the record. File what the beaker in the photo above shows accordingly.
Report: {"value": 700, "unit": "mL"}
